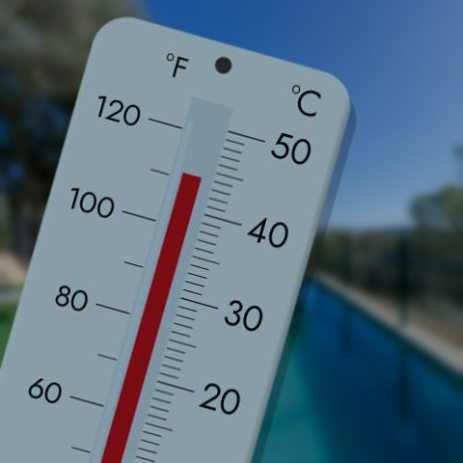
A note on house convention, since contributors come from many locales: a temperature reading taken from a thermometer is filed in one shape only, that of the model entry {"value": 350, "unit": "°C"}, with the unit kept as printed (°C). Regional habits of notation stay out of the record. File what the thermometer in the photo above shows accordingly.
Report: {"value": 44, "unit": "°C"}
